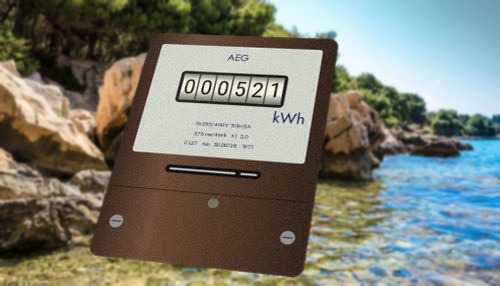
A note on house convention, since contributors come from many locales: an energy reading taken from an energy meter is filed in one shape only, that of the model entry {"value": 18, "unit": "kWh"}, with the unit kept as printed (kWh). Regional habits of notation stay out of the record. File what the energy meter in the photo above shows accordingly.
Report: {"value": 521, "unit": "kWh"}
